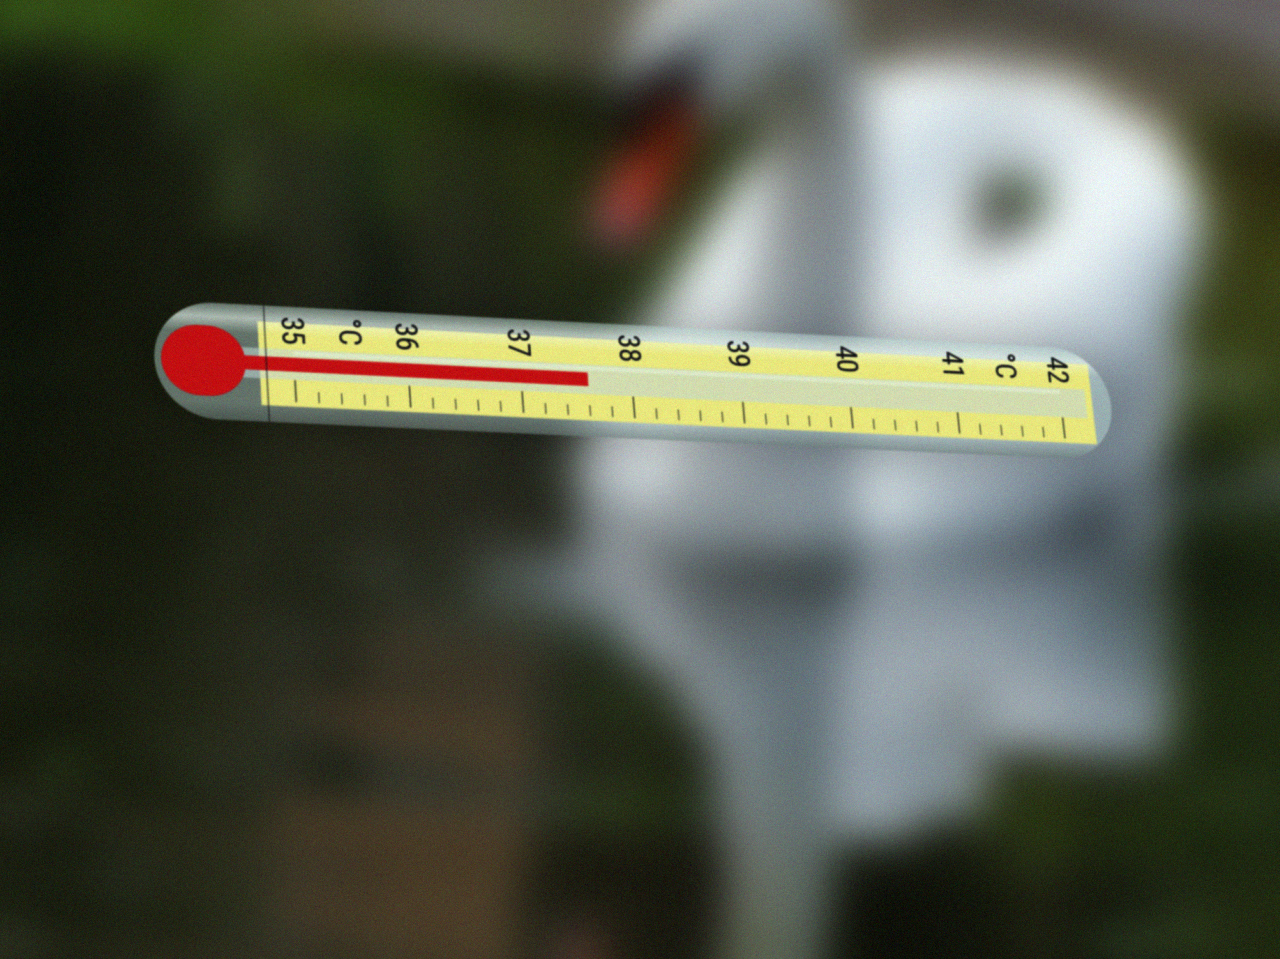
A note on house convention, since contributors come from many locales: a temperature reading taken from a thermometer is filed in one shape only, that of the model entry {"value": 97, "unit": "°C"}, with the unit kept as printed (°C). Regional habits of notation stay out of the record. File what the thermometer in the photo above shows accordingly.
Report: {"value": 37.6, "unit": "°C"}
